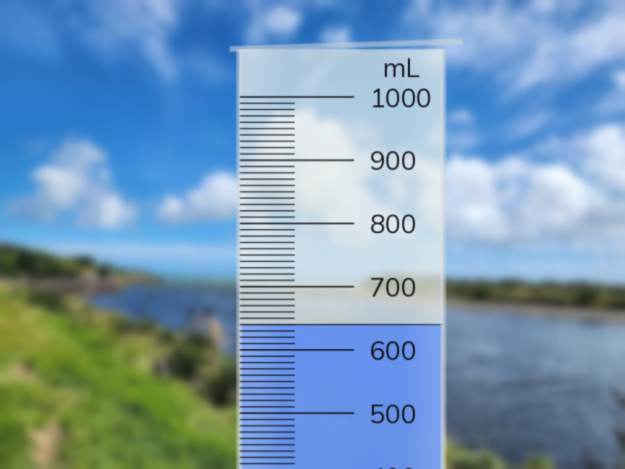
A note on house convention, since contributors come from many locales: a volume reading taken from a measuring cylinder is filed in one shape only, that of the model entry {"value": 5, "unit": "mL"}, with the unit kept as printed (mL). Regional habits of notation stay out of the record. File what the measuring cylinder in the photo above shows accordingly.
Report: {"value": 640, "unit": "mL"}
